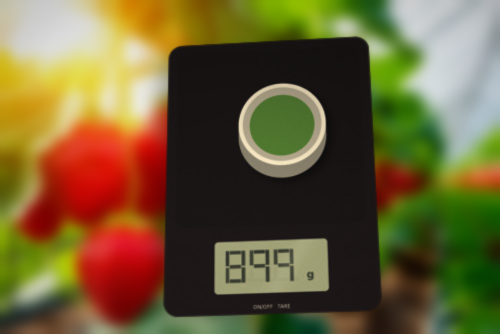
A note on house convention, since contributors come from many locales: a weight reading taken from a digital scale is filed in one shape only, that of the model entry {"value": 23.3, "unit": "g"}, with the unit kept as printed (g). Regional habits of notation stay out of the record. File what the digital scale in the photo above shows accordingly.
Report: {"value": 899, "unit": "g"}
